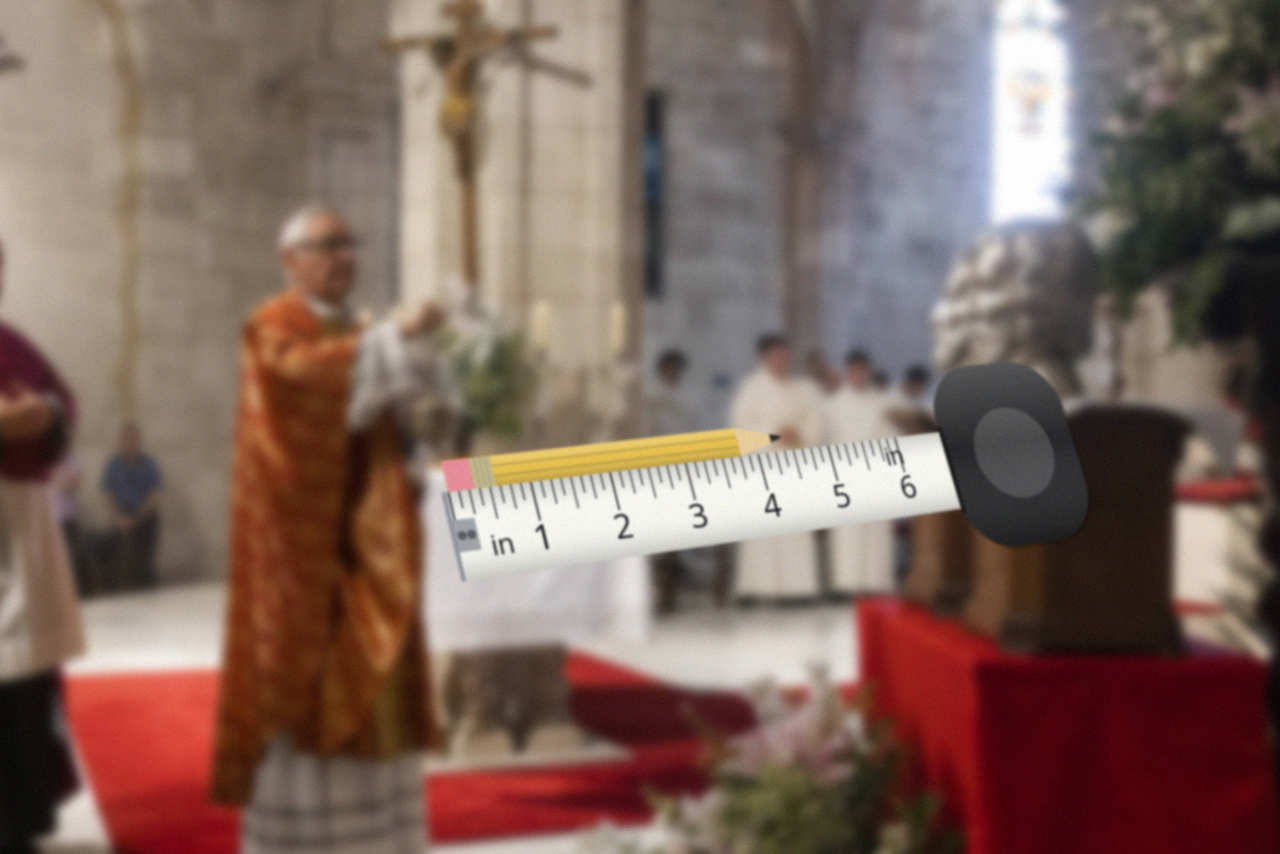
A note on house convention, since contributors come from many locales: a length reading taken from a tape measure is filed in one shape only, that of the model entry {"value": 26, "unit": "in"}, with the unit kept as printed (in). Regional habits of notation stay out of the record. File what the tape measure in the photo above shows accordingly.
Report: {"value": 4.375, "unit": "in"}
